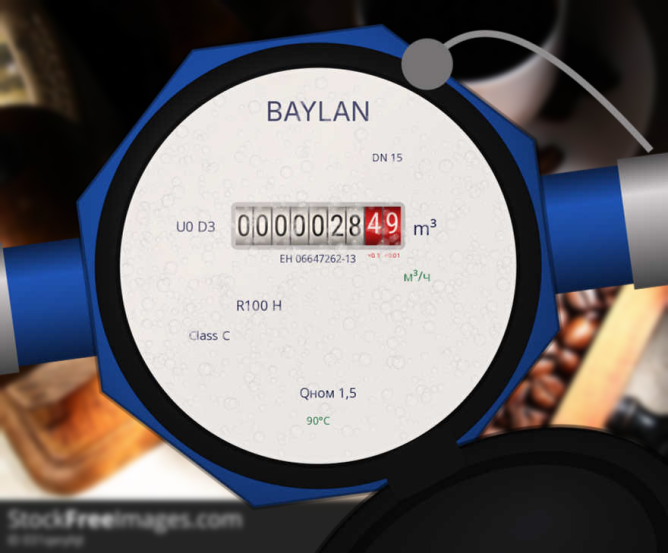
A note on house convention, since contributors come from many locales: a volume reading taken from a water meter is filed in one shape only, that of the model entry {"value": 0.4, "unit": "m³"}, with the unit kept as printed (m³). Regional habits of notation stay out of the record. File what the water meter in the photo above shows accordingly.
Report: {"value": 28.49, "unit": "m³"}
